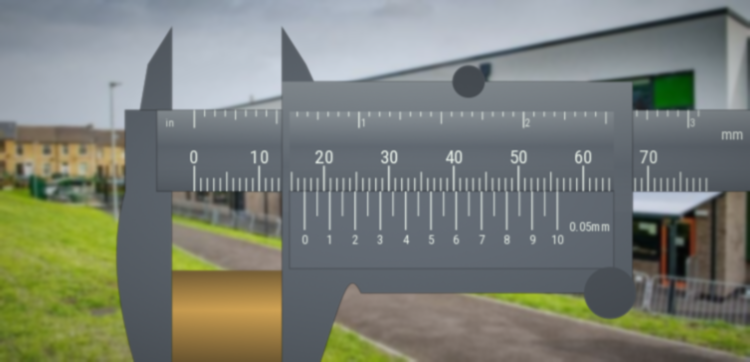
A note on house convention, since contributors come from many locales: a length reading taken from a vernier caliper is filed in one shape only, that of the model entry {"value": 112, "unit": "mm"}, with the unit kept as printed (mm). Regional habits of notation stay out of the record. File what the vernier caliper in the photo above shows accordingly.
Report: {"value": 17.0, "unit": "mm"}
